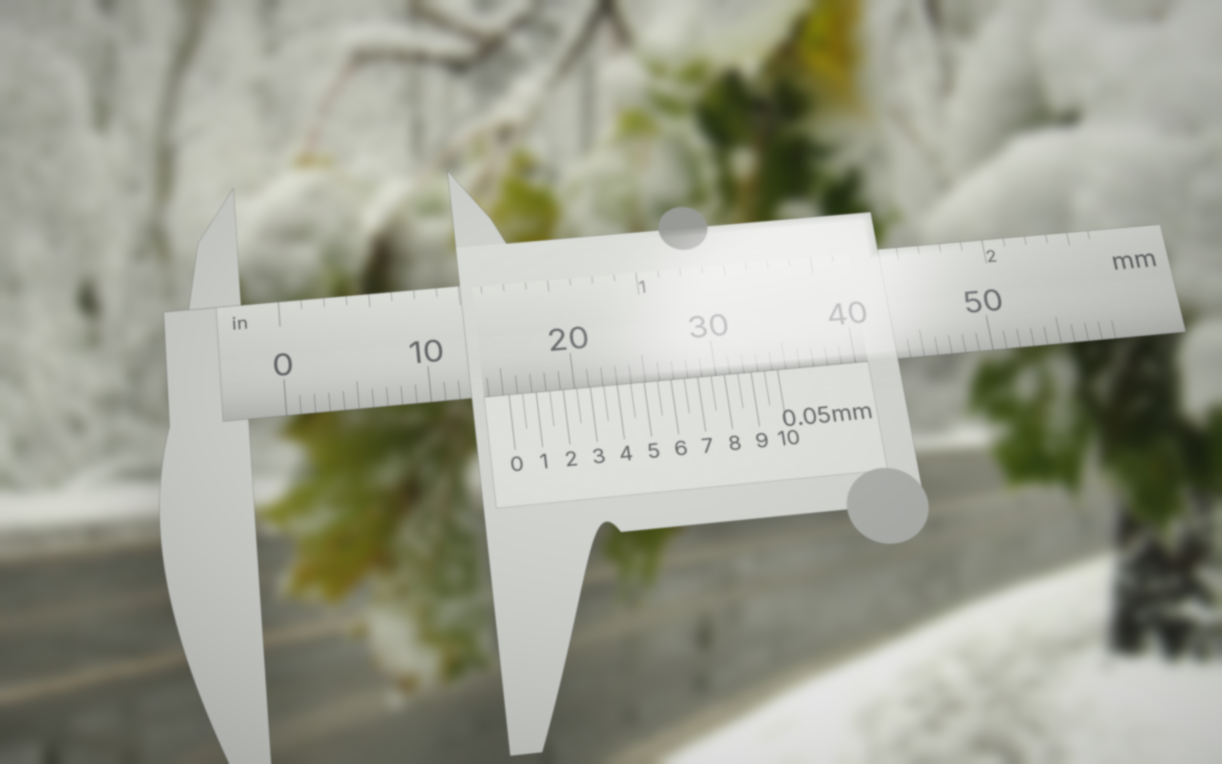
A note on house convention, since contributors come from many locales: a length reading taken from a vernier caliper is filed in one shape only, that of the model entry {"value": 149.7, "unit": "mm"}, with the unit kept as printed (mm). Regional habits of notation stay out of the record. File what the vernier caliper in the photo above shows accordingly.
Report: {"value": 15.4, "unit": "mm"}
